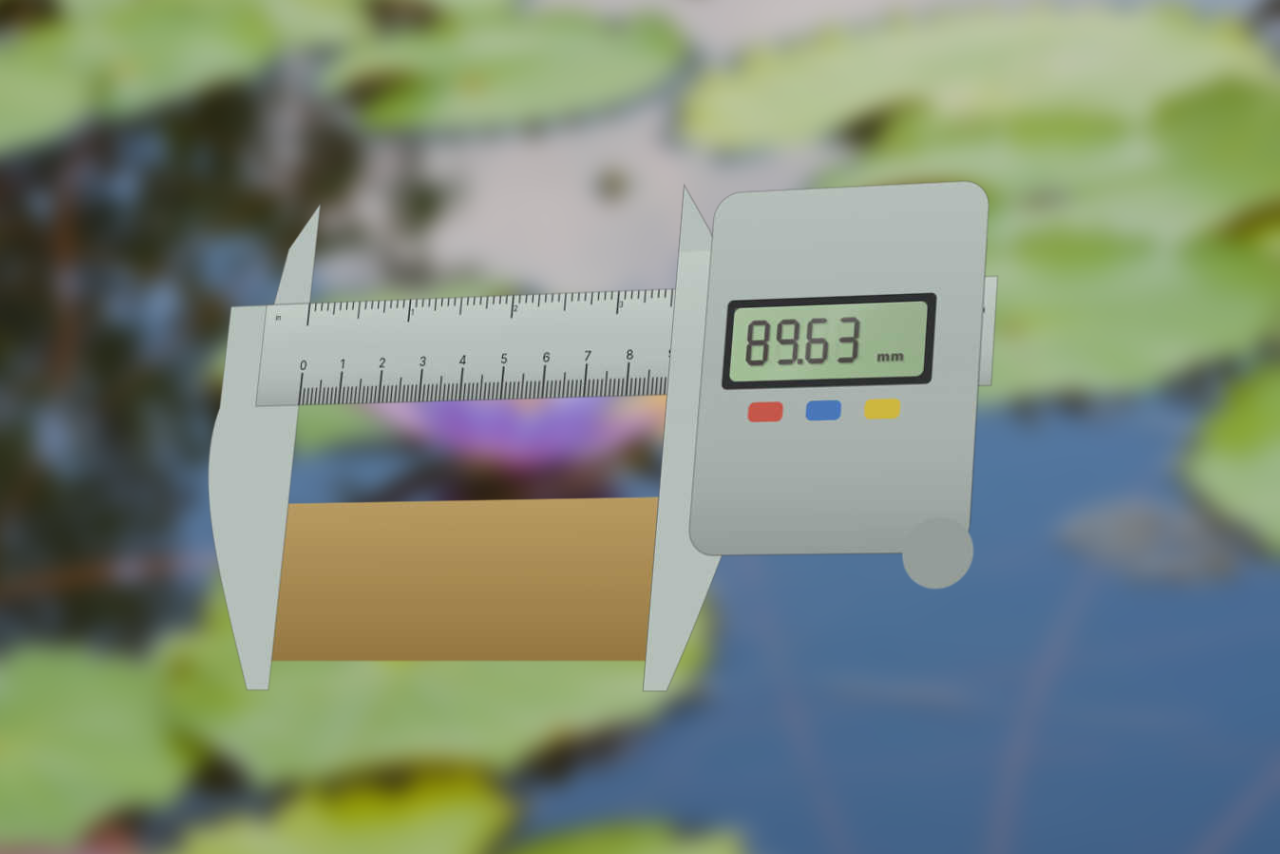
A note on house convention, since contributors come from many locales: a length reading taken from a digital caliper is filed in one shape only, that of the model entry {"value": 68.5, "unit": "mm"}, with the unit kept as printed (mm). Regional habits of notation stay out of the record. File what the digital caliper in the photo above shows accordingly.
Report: {"value": 89.63, "unit": "mm"}
